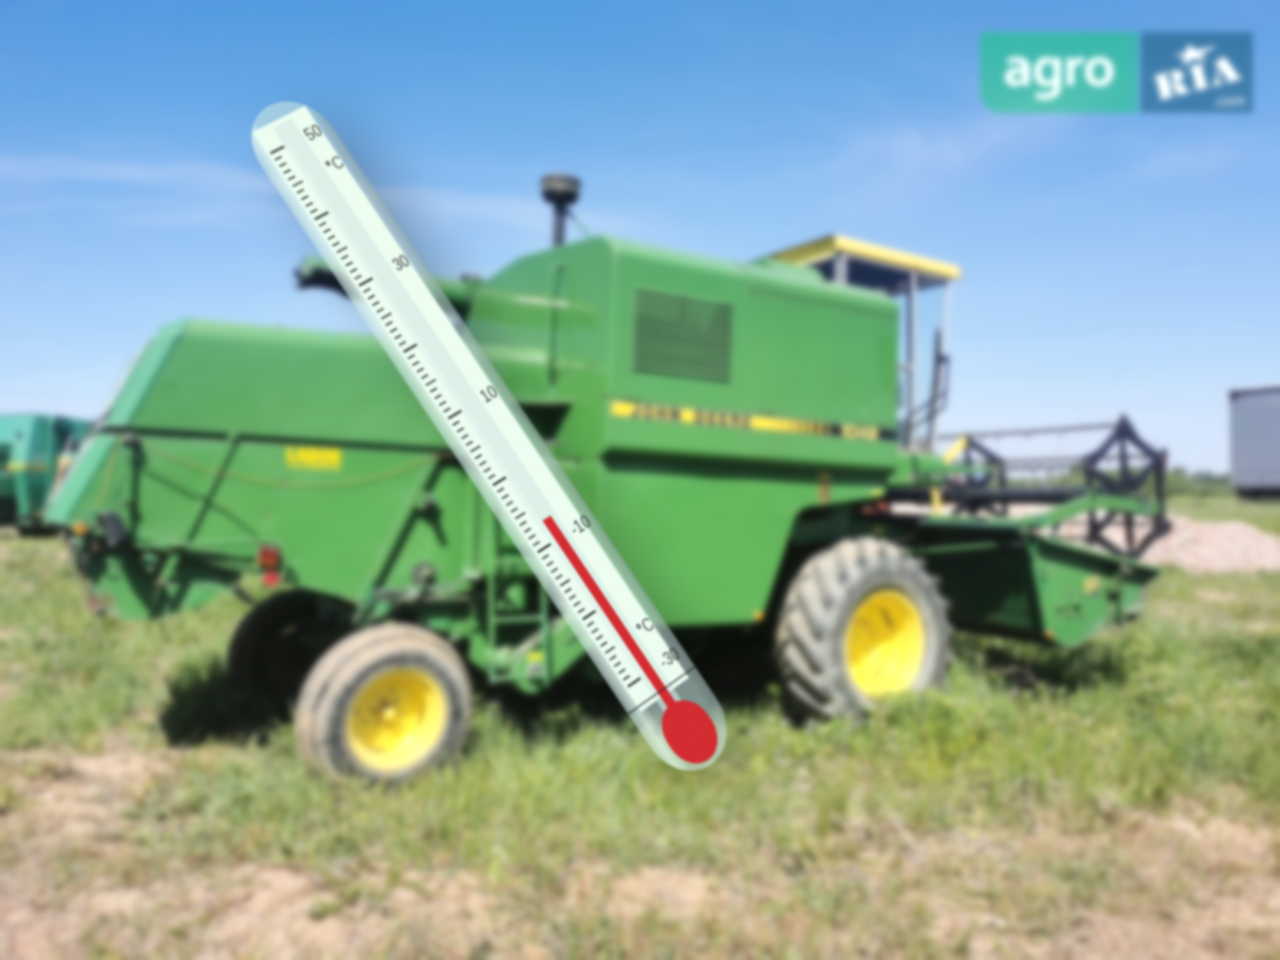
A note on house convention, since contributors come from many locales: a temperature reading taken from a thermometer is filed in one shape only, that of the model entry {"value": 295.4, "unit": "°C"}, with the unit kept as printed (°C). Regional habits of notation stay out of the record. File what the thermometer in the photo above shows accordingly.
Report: {"value": -7, "unit": "°C"}
